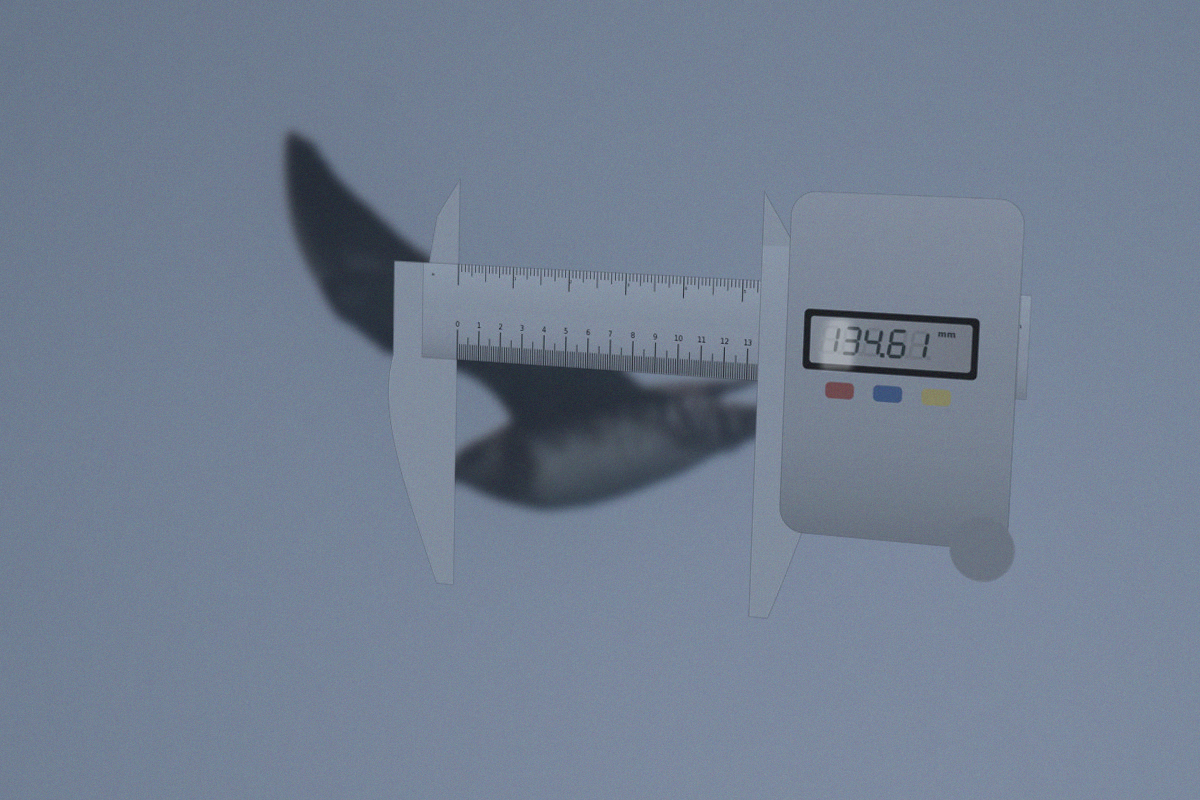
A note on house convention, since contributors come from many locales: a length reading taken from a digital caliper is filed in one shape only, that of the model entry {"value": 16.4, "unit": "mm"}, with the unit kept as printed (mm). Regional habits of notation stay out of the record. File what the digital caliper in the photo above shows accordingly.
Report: {"value": 134.61, "unit": "mm"}
